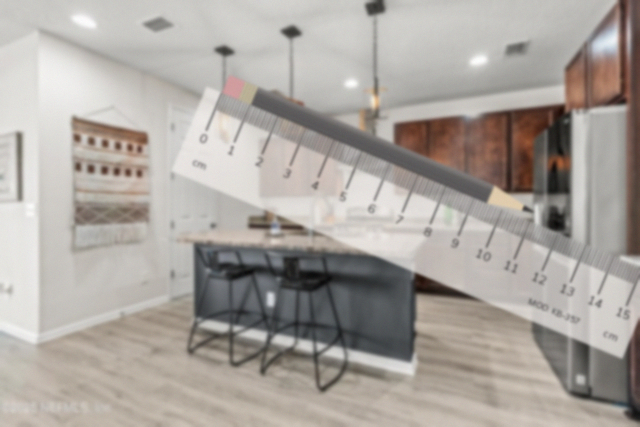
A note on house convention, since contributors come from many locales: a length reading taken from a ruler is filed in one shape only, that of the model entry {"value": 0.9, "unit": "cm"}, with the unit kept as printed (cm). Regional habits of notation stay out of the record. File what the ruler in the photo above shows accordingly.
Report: {"value": 11, "unit": "cm"}
